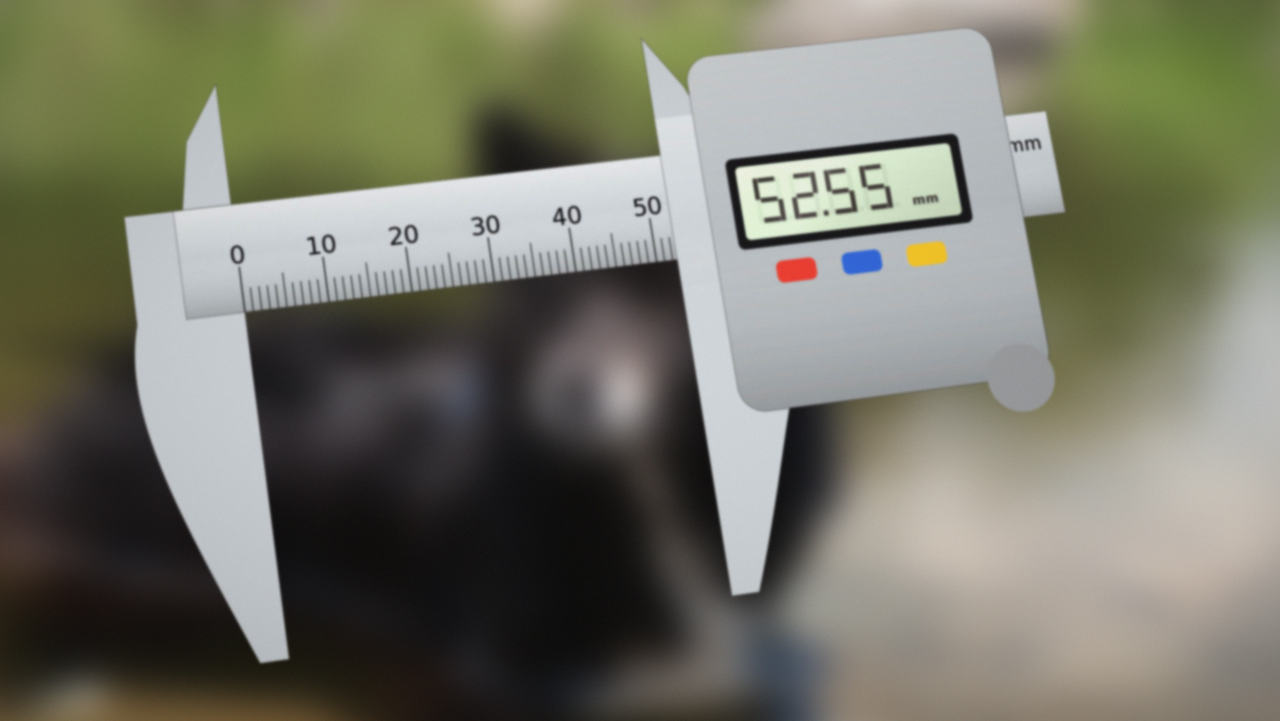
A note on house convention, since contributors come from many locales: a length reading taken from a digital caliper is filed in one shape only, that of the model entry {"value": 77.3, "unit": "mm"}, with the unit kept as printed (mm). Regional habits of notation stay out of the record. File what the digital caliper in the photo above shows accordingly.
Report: {"value": 52.55, "unit": "mm"}
